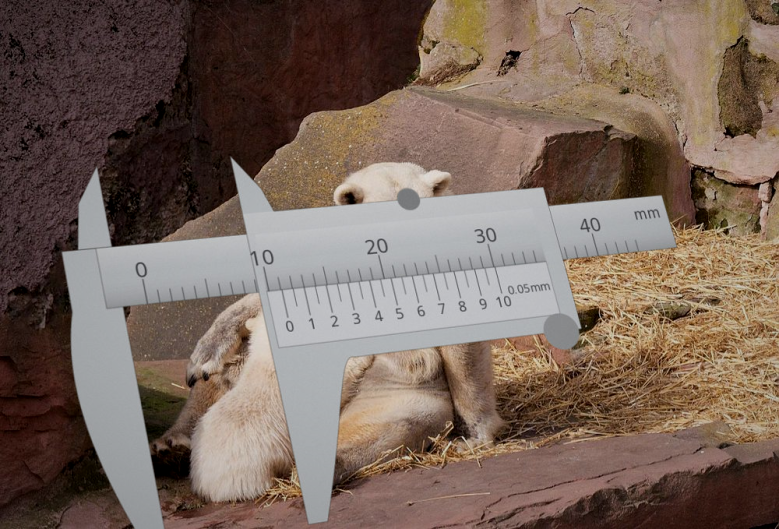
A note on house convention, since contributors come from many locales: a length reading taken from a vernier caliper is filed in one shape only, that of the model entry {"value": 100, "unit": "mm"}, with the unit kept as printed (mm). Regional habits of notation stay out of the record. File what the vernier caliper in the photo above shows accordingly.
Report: {"value": 11.1, "unit": "mm"}
